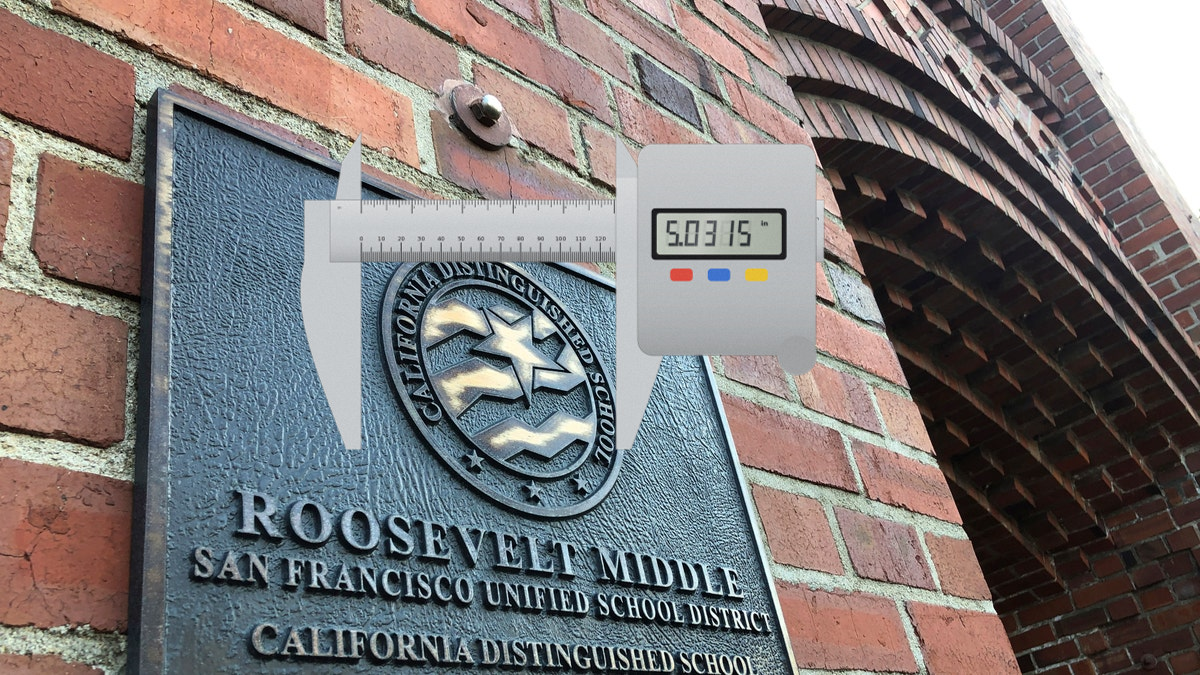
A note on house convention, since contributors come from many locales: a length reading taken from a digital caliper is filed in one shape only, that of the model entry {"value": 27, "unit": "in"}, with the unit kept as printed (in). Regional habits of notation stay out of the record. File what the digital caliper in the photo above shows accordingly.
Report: {"value": 5.0315, "unit": "in"}
